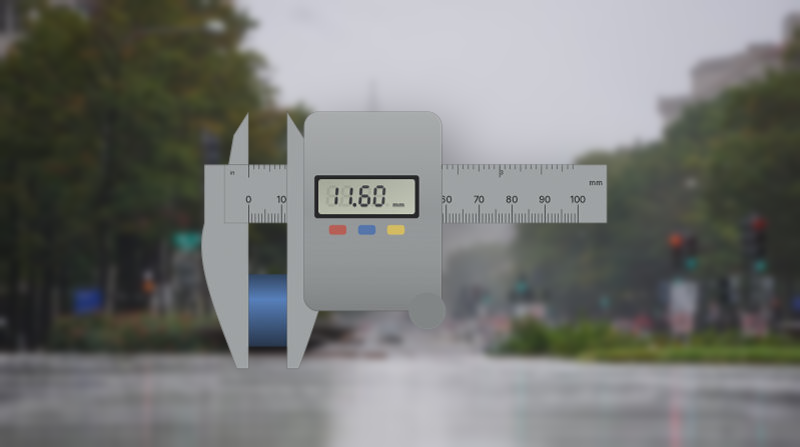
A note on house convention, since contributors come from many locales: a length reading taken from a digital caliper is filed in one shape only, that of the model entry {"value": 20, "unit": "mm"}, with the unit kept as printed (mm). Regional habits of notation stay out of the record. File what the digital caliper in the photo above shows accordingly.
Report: {"value": 11.60, "unit": "mm"}
